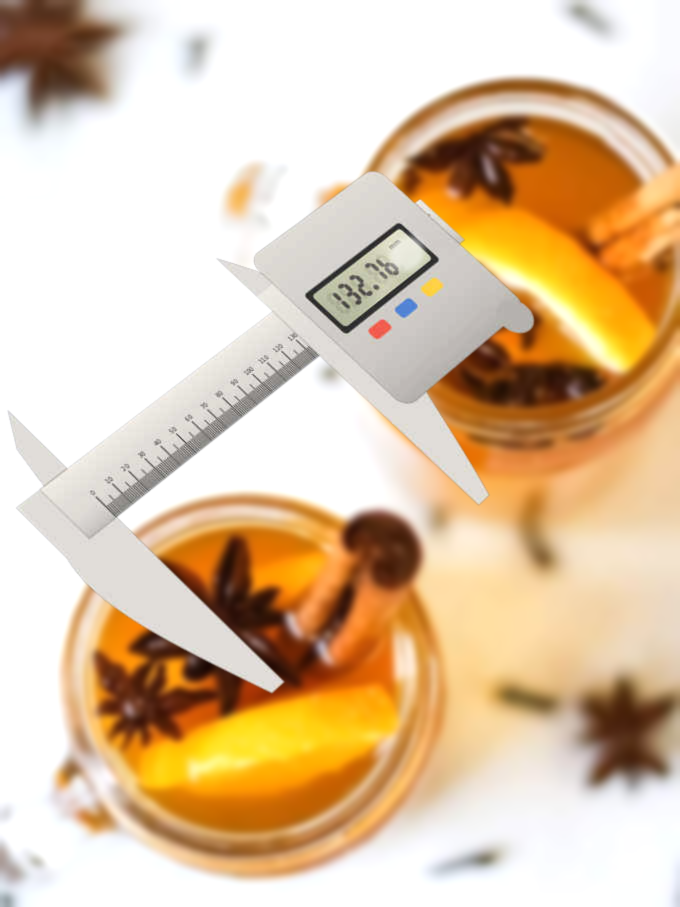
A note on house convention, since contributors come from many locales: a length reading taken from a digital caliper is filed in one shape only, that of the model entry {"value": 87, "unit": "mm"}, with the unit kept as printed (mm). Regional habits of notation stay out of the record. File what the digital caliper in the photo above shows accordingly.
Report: {"value": 132.76, "unit": "mm"}
